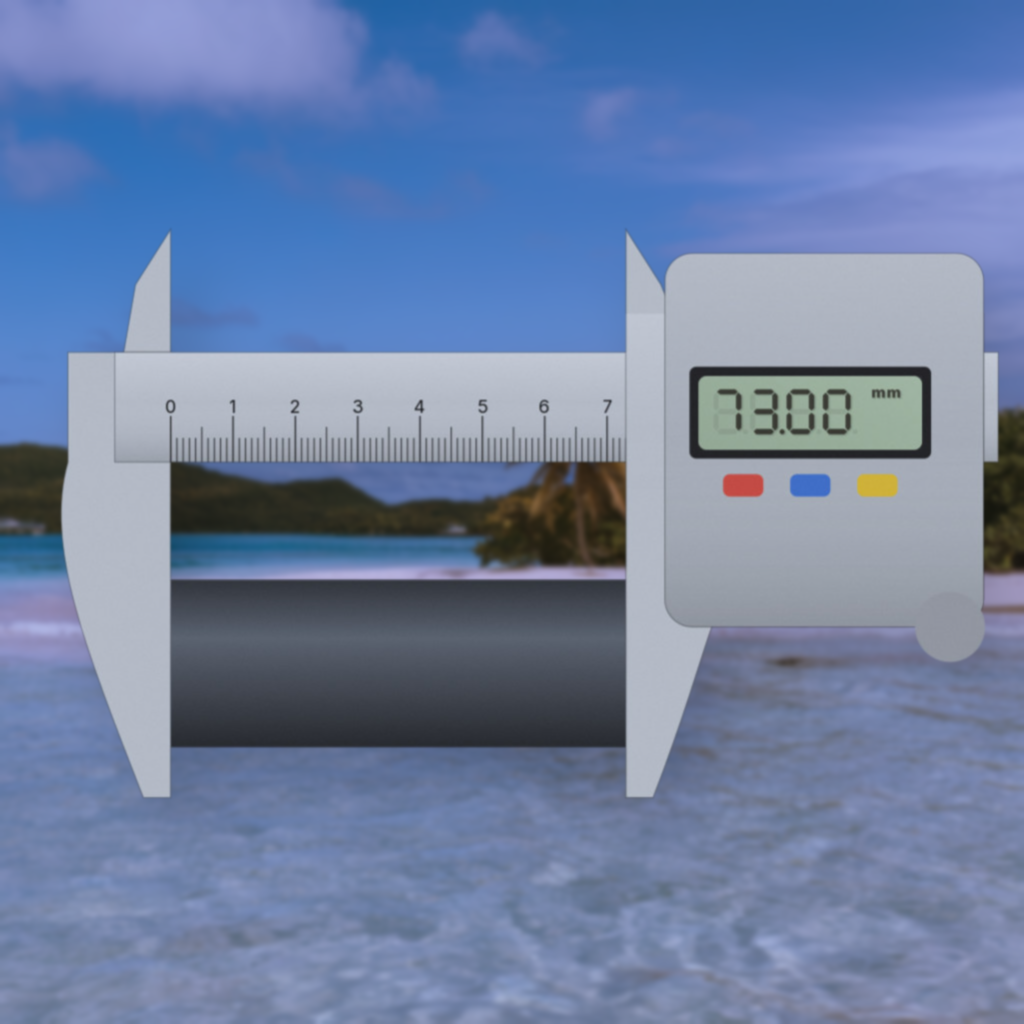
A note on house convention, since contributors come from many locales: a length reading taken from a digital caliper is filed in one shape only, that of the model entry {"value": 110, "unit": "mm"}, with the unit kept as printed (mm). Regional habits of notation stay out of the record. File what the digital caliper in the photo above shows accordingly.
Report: {"value": 73.00, "unit": "mm"}
